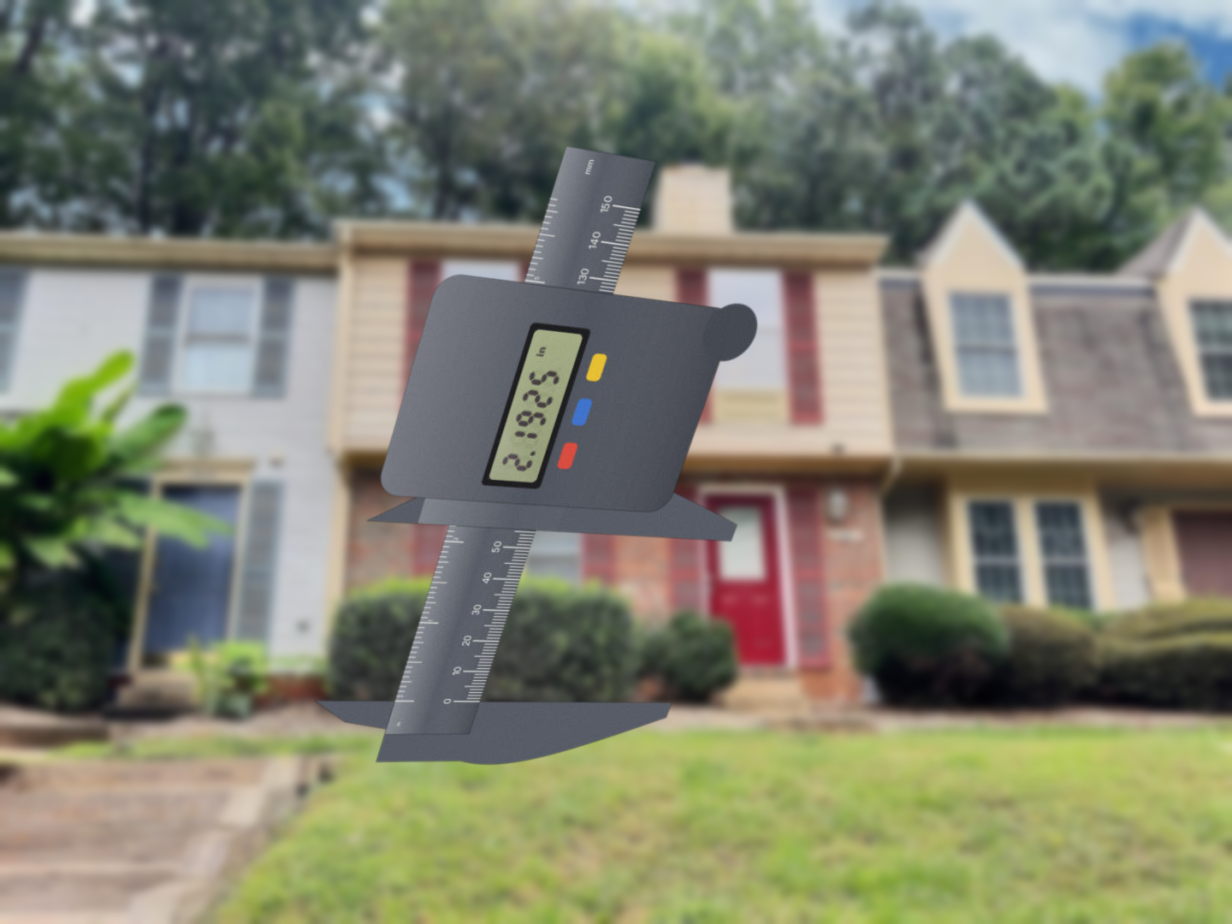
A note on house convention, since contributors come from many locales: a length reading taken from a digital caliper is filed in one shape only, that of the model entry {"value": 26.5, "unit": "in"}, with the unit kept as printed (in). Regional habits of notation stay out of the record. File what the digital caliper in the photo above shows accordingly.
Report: {"value": 2.1925, "unit": "in"}
